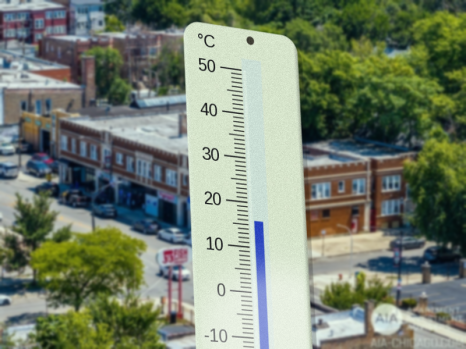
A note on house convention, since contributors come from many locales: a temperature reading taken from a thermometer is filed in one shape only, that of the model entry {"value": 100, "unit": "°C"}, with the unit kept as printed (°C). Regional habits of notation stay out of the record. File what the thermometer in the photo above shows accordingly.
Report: {"value": 16, "unit": "°C"}
